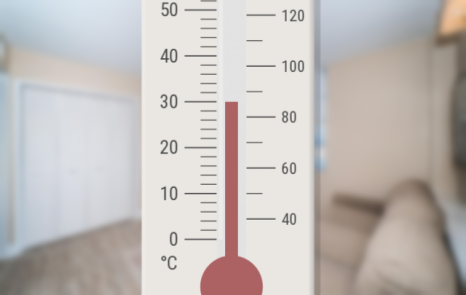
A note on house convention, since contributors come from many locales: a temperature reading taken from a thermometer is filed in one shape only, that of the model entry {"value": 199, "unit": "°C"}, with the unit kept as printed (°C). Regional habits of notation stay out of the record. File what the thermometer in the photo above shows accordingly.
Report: {"value": 30, "unit": "°C"}
